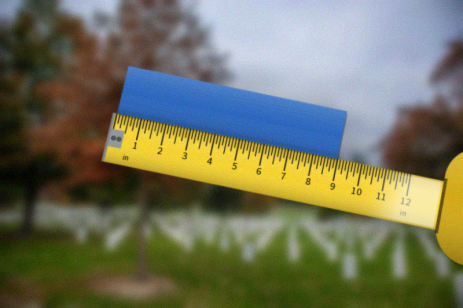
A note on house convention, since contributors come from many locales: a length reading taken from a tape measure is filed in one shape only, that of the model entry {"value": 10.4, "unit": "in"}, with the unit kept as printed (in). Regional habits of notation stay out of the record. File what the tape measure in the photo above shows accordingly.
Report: {"value": 9, "unit": "in"}
